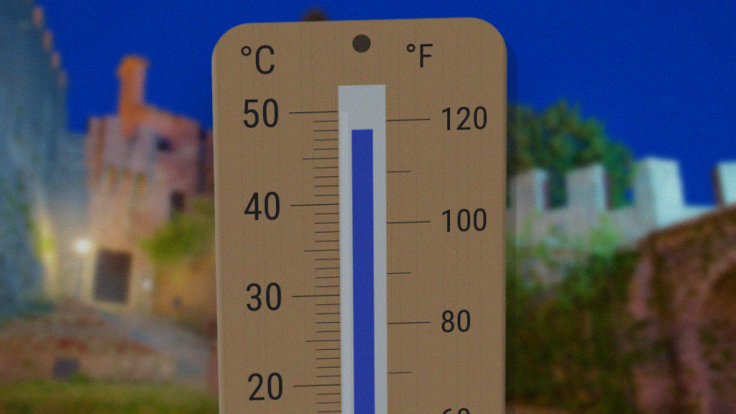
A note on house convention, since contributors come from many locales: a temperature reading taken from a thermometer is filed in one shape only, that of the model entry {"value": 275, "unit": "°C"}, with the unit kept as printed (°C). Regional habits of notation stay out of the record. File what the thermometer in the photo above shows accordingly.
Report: {"value": 48, "unit": "°C"}
